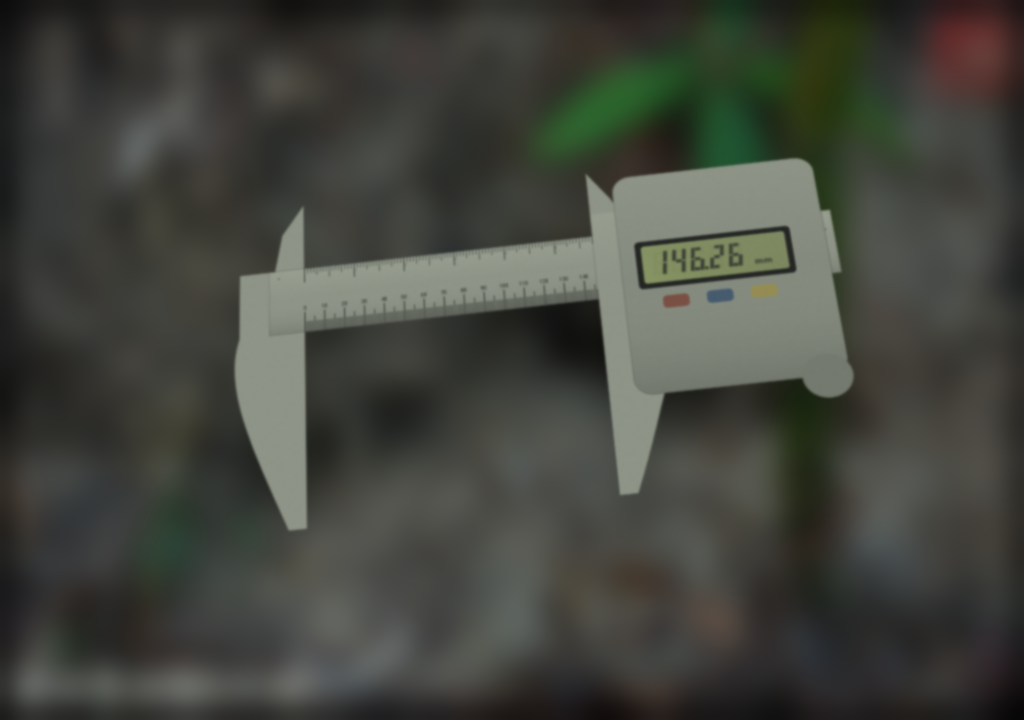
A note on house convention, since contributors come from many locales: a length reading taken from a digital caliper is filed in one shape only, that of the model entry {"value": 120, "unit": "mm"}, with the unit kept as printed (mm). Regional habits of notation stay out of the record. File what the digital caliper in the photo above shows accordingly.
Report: {"value": 146.26, "unit": "mm"}
